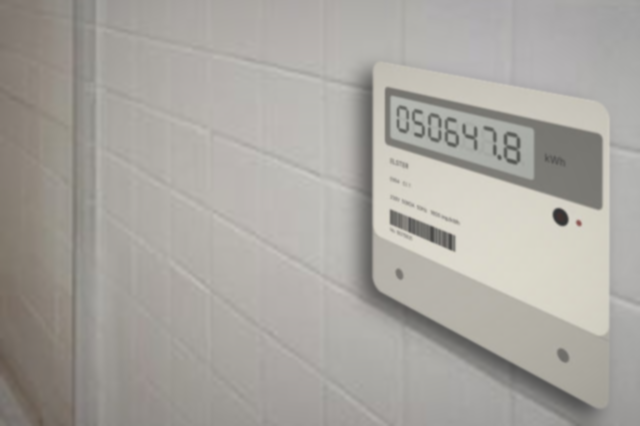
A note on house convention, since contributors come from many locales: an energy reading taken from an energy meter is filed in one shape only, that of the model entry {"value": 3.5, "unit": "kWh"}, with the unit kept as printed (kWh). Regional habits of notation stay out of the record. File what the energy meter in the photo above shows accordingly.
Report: {"value": 50647.8, "unit": "kWh"}
